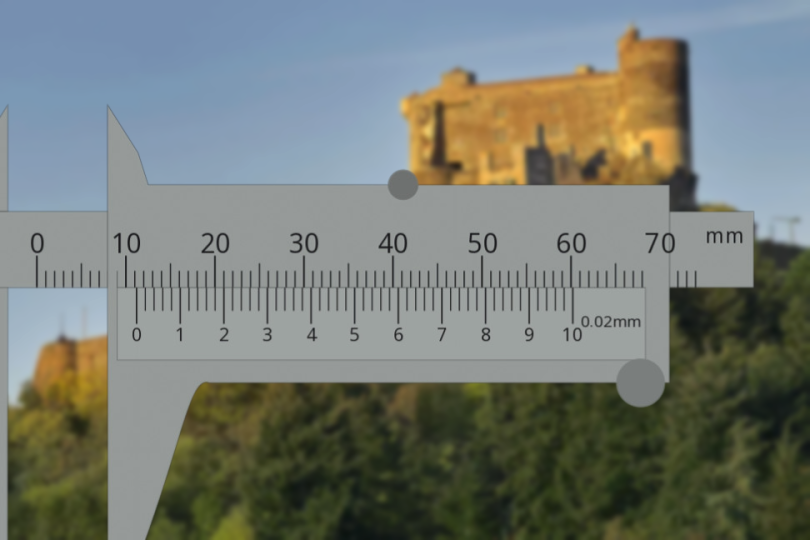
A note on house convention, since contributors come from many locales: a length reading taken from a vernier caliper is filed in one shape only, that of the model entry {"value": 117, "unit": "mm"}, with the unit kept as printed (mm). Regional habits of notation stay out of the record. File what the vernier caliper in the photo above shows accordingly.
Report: {"value": 11.2, "unit": "mm"}
